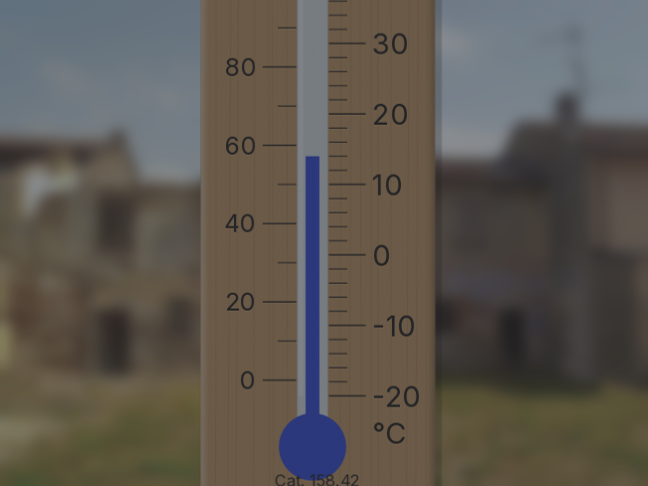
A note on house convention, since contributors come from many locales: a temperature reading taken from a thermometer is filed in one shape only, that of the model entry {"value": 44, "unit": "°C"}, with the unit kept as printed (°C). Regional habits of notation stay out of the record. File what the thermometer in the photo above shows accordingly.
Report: {"value": 14, "unit": "°C"}
